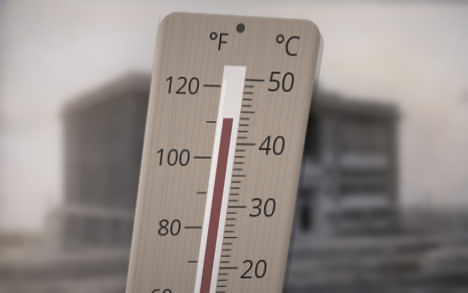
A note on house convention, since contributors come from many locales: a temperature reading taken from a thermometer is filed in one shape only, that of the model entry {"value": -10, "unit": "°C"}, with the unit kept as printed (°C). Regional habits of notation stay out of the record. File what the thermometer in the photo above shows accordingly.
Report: {"value": 44, "unit": "°C"}
